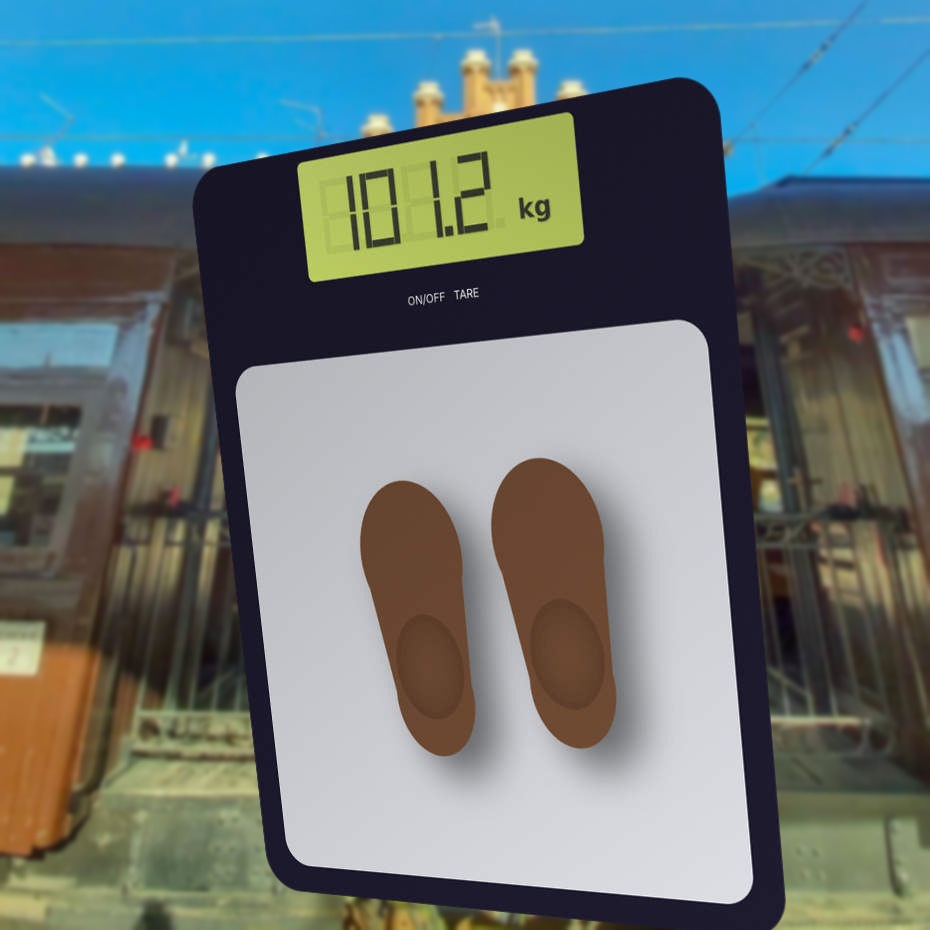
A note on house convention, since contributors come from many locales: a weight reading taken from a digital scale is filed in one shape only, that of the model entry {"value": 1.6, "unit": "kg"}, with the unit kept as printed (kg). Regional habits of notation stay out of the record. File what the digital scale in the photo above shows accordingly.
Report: {"value": 101.2, "unit": "kg"}
